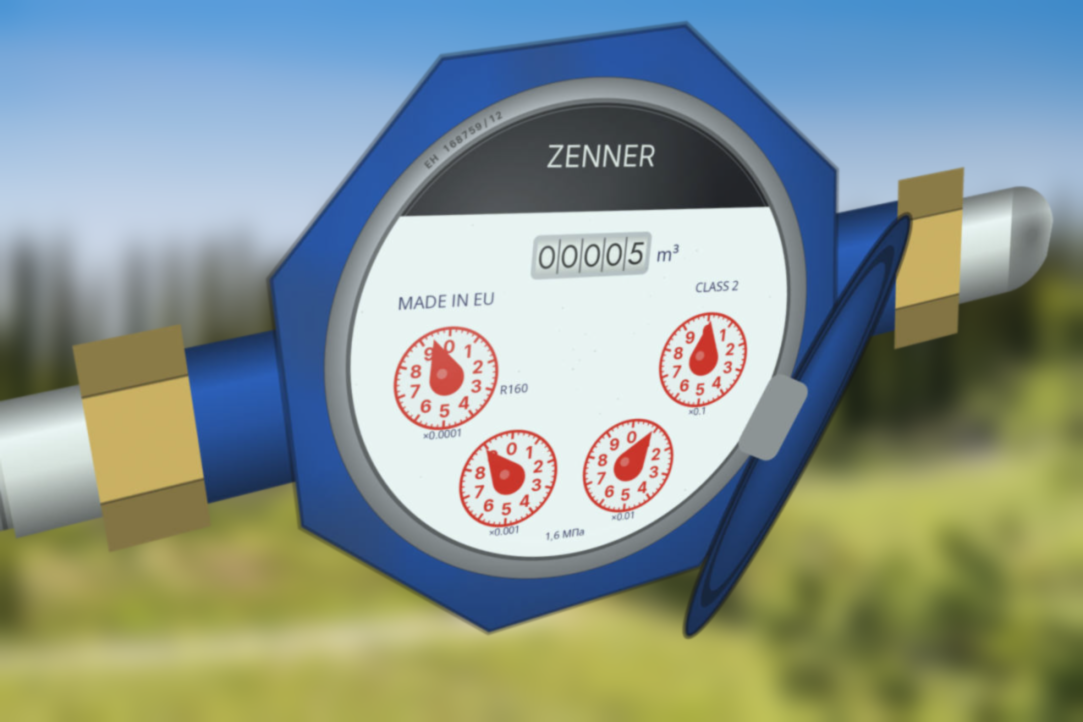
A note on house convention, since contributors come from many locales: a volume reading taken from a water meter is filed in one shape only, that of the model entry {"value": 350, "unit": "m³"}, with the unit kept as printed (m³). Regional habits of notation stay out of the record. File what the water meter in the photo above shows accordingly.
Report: {"value": 5.0089, "unit": "m³"}
